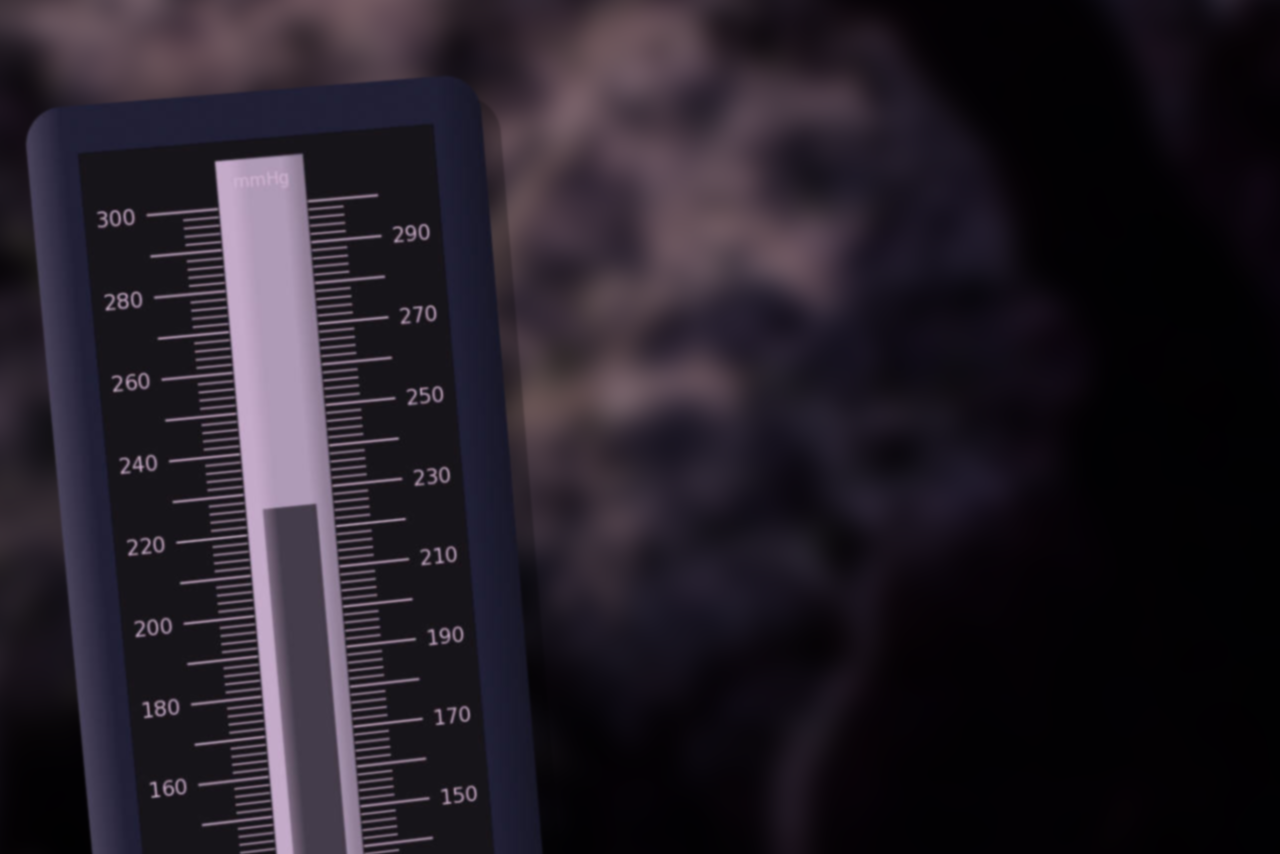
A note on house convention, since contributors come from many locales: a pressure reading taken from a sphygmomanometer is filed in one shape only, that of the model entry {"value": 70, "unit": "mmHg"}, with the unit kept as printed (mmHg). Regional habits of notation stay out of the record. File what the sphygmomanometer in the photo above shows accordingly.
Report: {"value": 226, "unit": "mmHg"}
